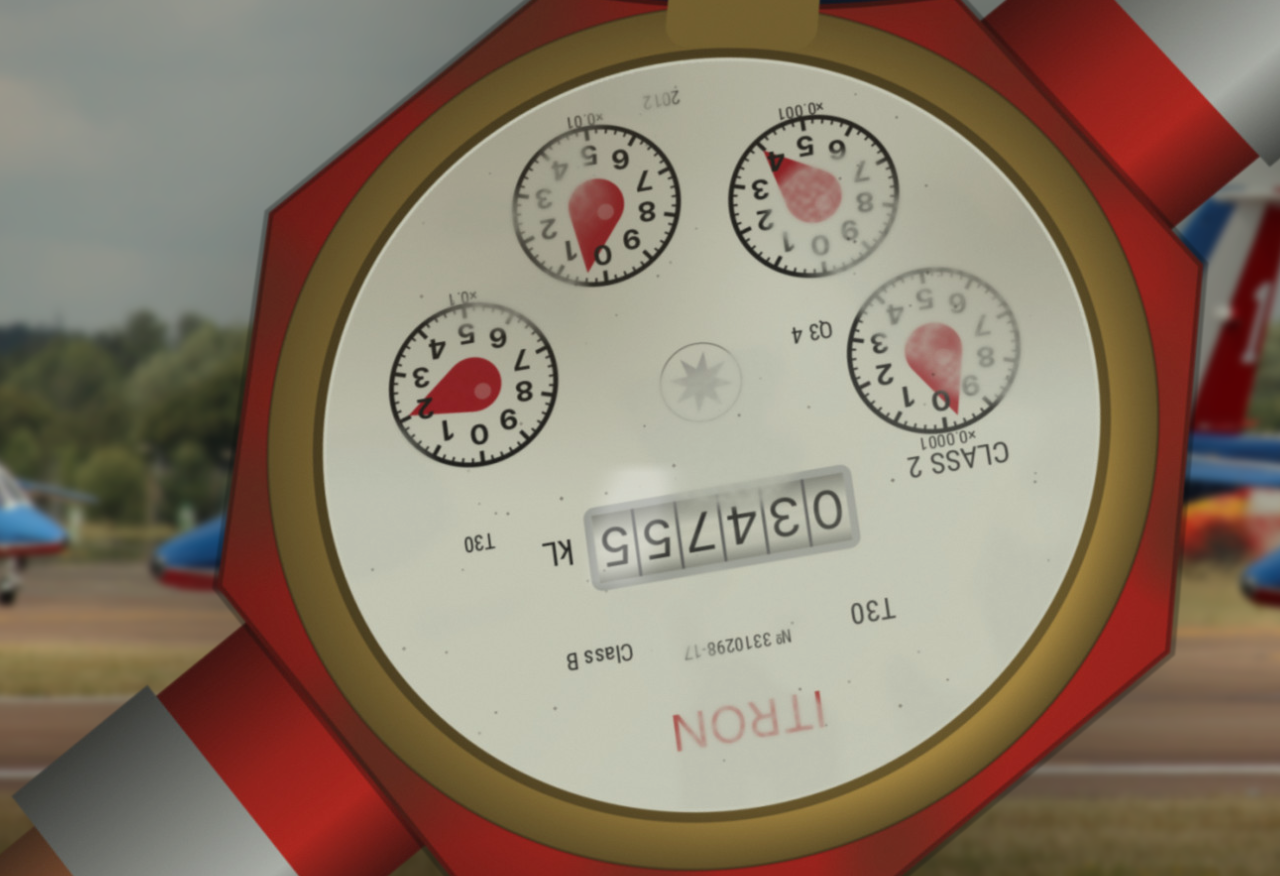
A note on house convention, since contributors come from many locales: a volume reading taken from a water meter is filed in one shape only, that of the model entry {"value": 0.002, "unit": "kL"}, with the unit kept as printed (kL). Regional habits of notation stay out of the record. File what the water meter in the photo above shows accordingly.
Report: {"value": 34755.2039, "unit": "kL"}
